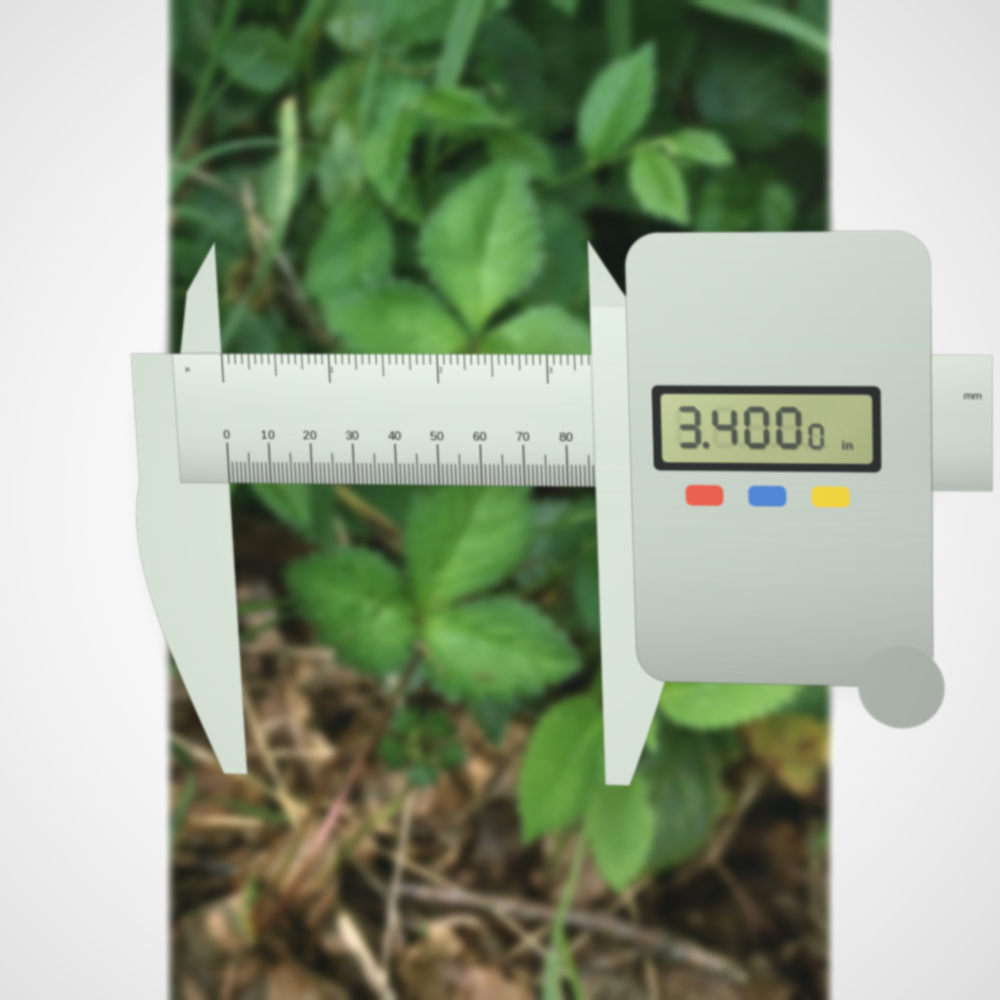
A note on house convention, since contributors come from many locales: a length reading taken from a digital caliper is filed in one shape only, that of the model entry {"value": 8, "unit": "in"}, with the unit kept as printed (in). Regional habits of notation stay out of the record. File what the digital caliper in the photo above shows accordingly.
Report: {"value": 3.4000, "unit": "in"}
